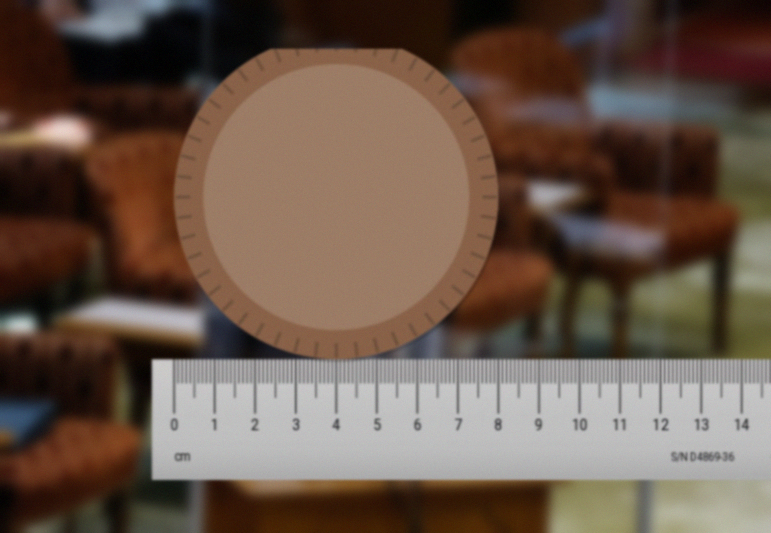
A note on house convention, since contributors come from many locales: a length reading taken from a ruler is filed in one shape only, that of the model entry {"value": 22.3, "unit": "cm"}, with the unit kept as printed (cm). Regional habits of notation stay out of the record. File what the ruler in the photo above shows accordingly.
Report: {"value": 8, "unit": "cm"}
